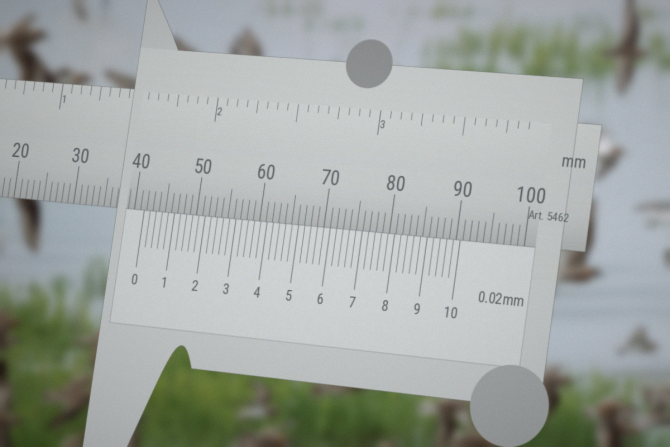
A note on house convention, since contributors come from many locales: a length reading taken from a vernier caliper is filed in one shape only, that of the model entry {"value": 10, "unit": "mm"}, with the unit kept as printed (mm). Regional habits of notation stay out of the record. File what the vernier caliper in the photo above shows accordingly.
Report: {"value": 41.6, "unit": "mm"}
